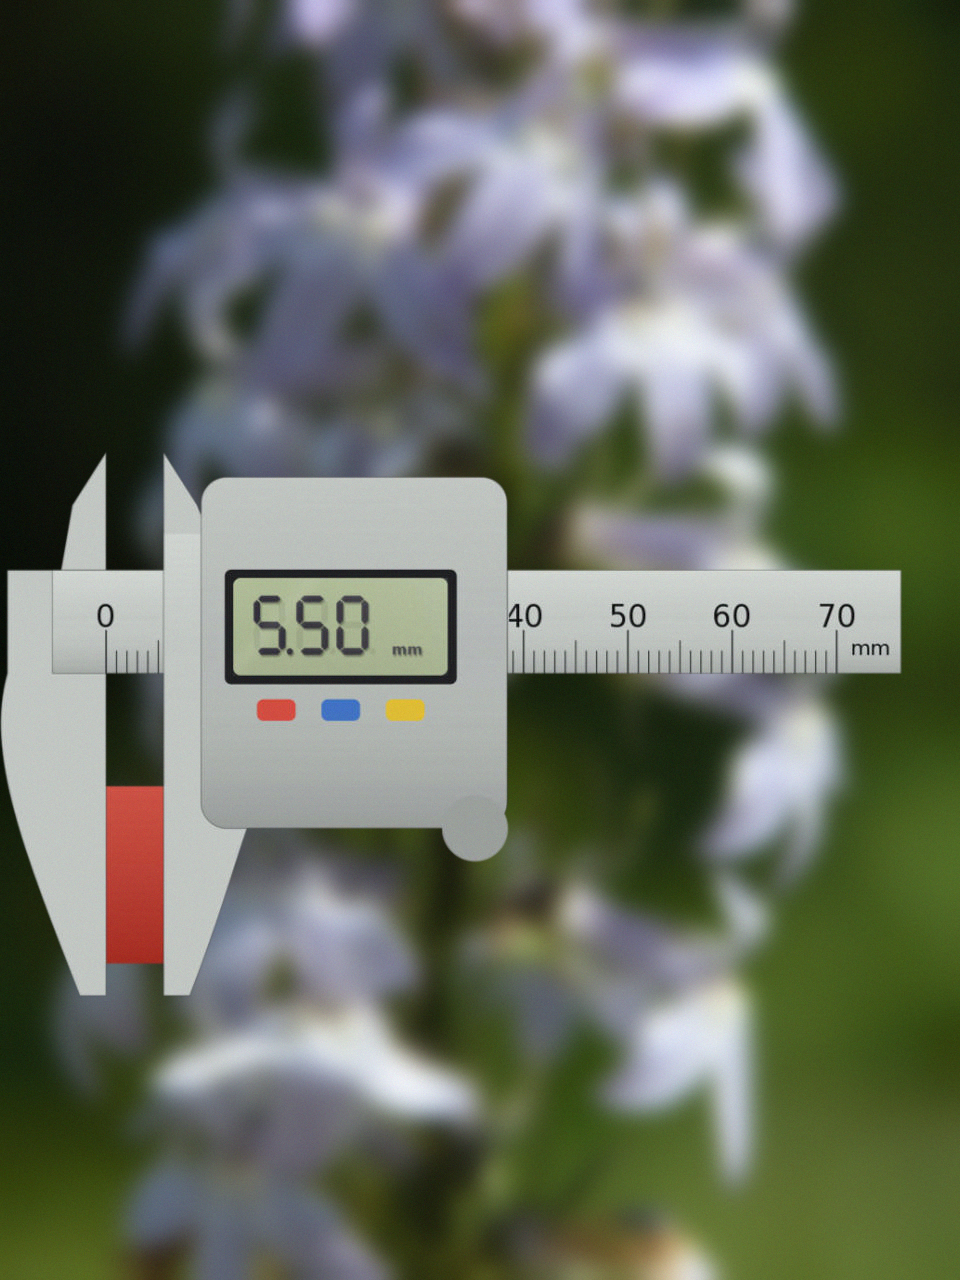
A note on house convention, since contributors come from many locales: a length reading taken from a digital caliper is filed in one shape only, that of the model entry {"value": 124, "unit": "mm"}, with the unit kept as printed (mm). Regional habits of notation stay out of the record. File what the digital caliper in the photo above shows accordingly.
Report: {"value": 5.50, "unit": "mm"}
